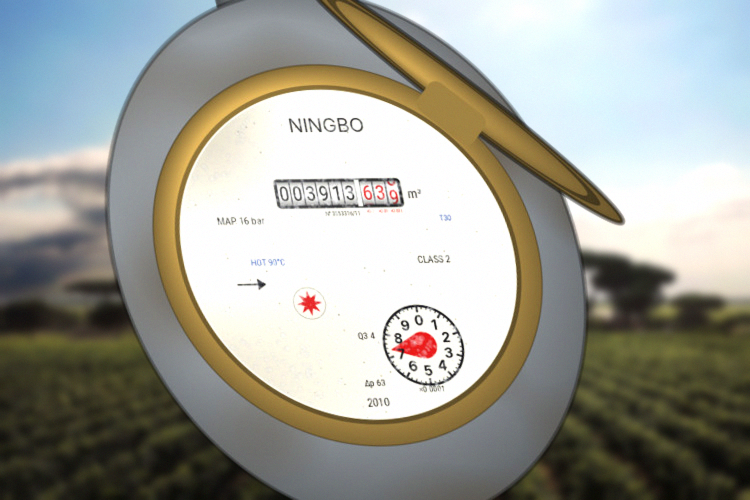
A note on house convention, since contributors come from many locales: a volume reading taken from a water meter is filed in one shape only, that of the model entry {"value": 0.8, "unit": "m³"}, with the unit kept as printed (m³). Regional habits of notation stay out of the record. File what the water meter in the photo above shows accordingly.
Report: {"value": 3913.6387, "unit": "m³"}
